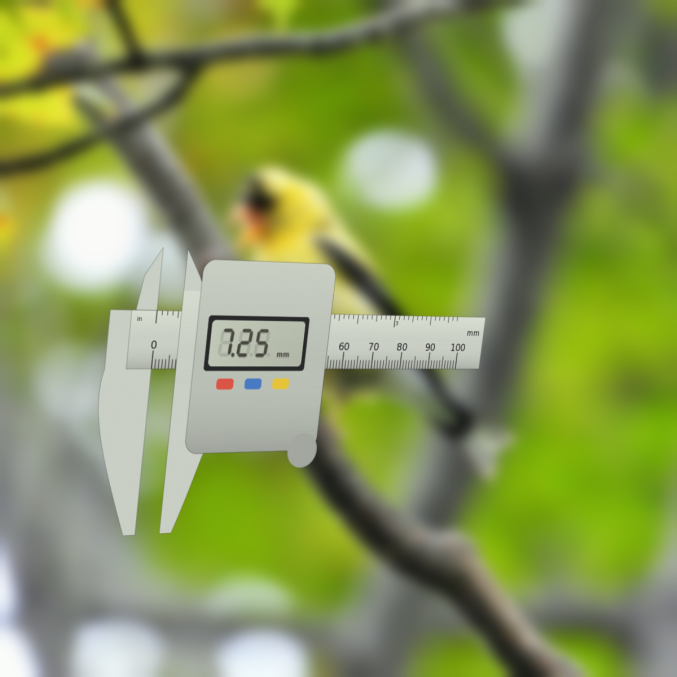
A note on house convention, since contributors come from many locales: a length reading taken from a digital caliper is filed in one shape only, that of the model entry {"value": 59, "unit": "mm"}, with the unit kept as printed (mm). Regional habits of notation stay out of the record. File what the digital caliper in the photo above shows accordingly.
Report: {"value": 7.25, "unit": "mm"}
